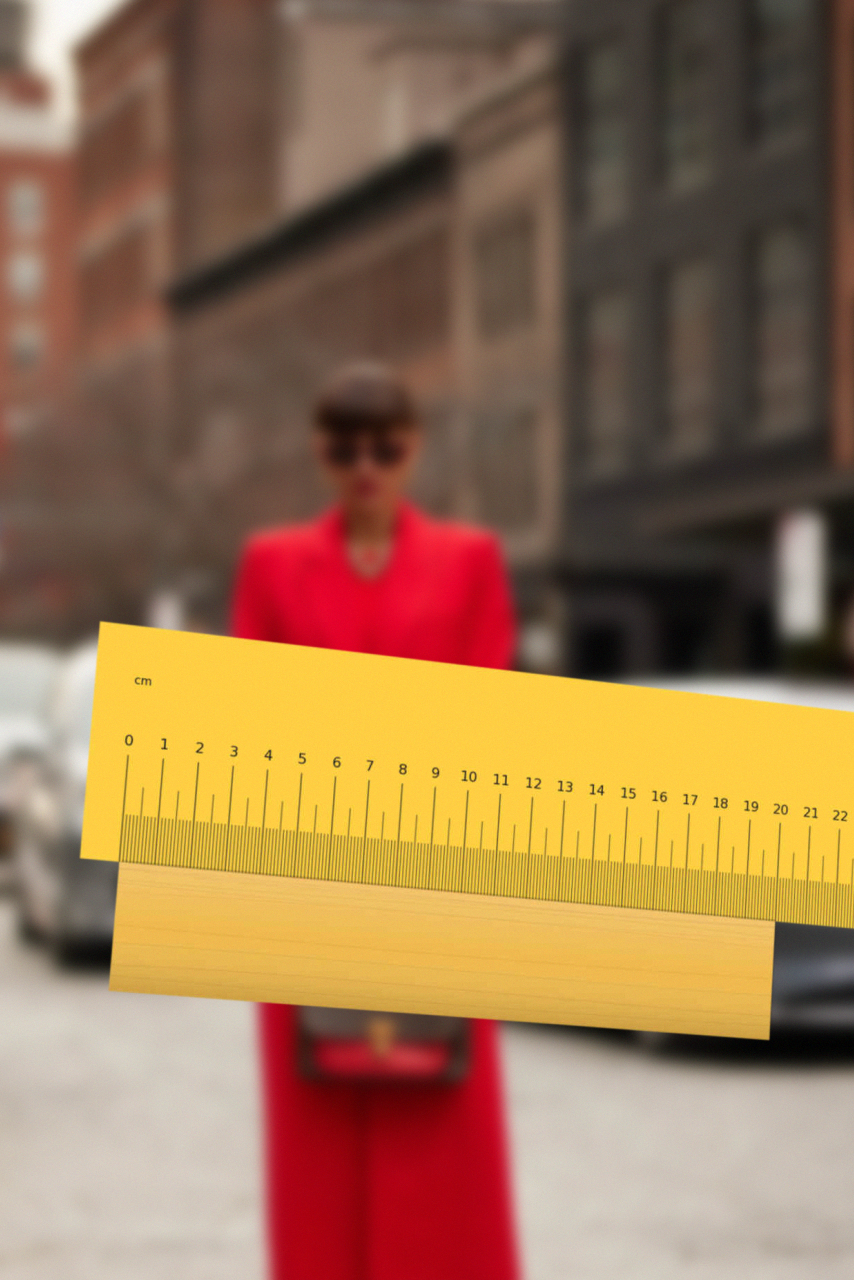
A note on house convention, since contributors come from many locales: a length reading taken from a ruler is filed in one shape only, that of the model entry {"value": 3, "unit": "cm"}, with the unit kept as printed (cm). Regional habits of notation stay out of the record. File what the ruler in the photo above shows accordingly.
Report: {"value": 20, "unit": "cm"}
